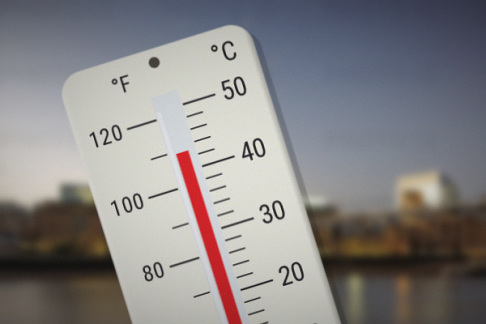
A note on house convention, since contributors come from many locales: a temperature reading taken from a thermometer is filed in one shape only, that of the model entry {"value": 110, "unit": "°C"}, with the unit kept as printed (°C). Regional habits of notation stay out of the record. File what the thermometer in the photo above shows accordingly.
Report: {"value": 43, "unit": "°C"}
